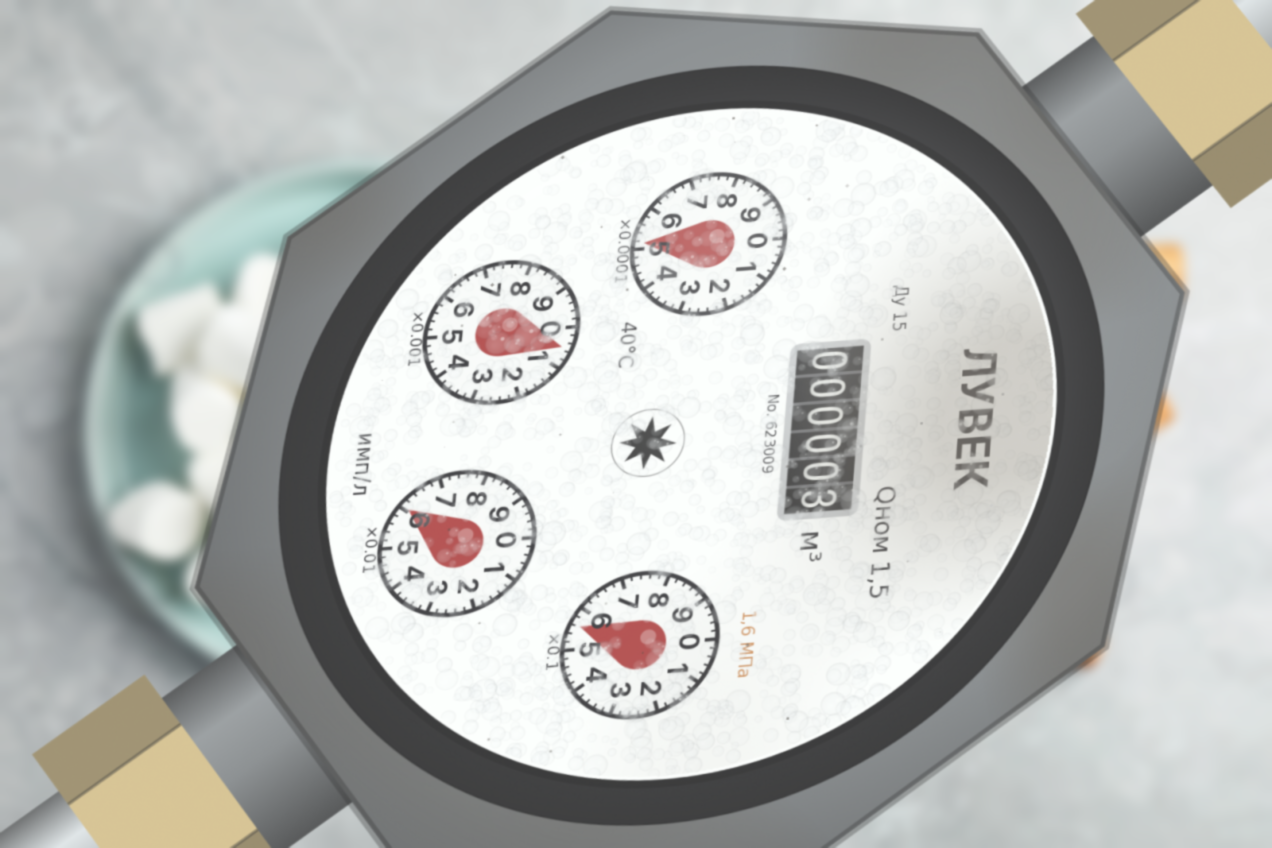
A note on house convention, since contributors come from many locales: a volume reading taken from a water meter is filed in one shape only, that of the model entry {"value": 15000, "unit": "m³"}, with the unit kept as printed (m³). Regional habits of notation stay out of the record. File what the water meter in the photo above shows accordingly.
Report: {"value": 3.5605, "unit": "m³"}
